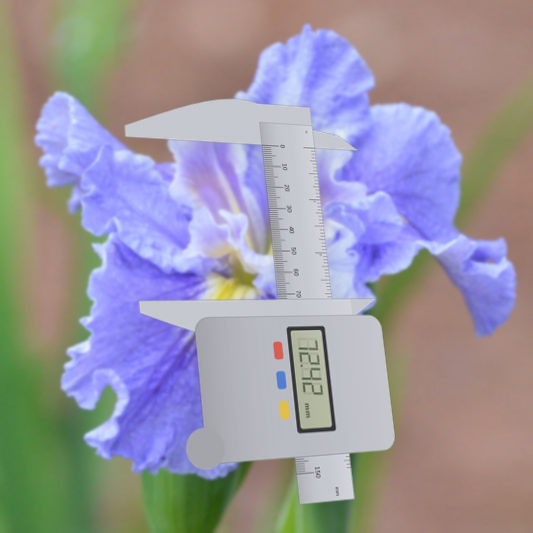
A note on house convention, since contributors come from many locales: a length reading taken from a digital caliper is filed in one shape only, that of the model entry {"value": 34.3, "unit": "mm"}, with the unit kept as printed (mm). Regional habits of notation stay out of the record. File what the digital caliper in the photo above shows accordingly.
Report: {"value": 72.42, "unit": "mm"}
